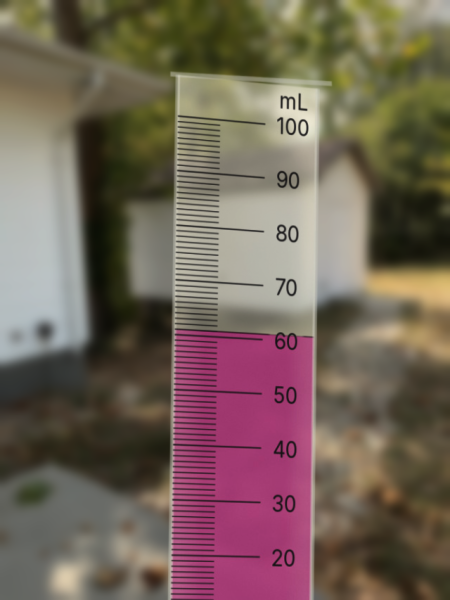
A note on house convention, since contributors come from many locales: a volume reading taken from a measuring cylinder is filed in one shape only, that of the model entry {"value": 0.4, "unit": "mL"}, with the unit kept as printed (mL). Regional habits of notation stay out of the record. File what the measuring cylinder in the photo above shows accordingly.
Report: {"value": 61, "unit": "mL"}
